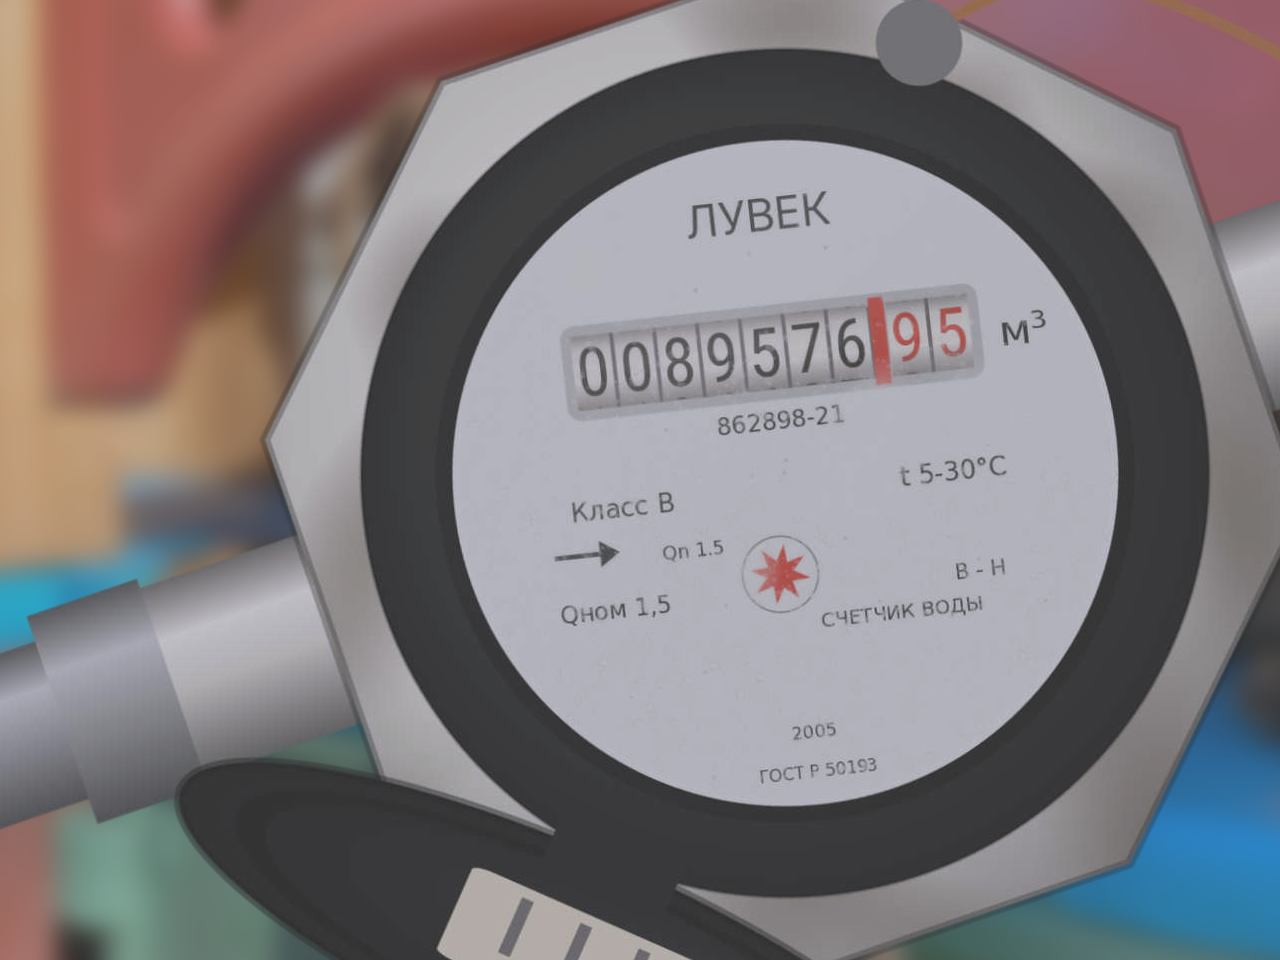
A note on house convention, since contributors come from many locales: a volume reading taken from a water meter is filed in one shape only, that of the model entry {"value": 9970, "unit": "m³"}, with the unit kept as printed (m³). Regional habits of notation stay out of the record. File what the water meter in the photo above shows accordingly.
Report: {"value": 89576.95, "unit": "m³"}
